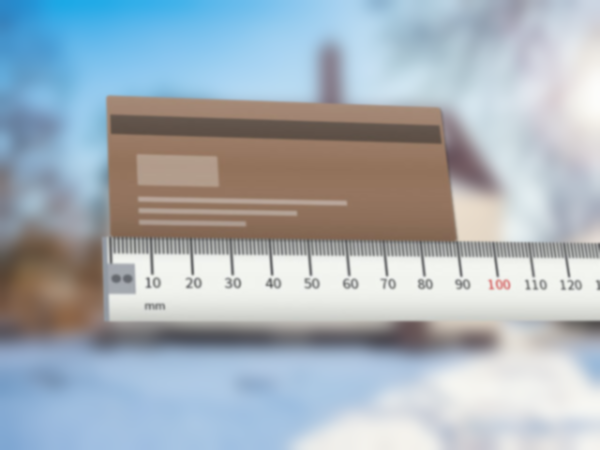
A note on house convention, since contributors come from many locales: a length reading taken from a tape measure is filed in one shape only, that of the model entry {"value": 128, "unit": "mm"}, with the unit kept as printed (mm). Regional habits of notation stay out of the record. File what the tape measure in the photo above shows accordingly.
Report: {"value": 90, "unit": "mm"}
